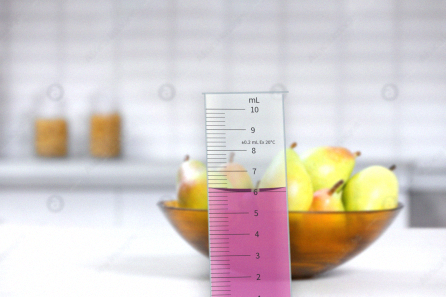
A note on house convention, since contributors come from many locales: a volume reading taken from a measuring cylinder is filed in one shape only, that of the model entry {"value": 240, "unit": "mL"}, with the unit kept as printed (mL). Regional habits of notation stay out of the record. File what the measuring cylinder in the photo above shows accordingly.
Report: {"value": 6, "unit": "mL"}
